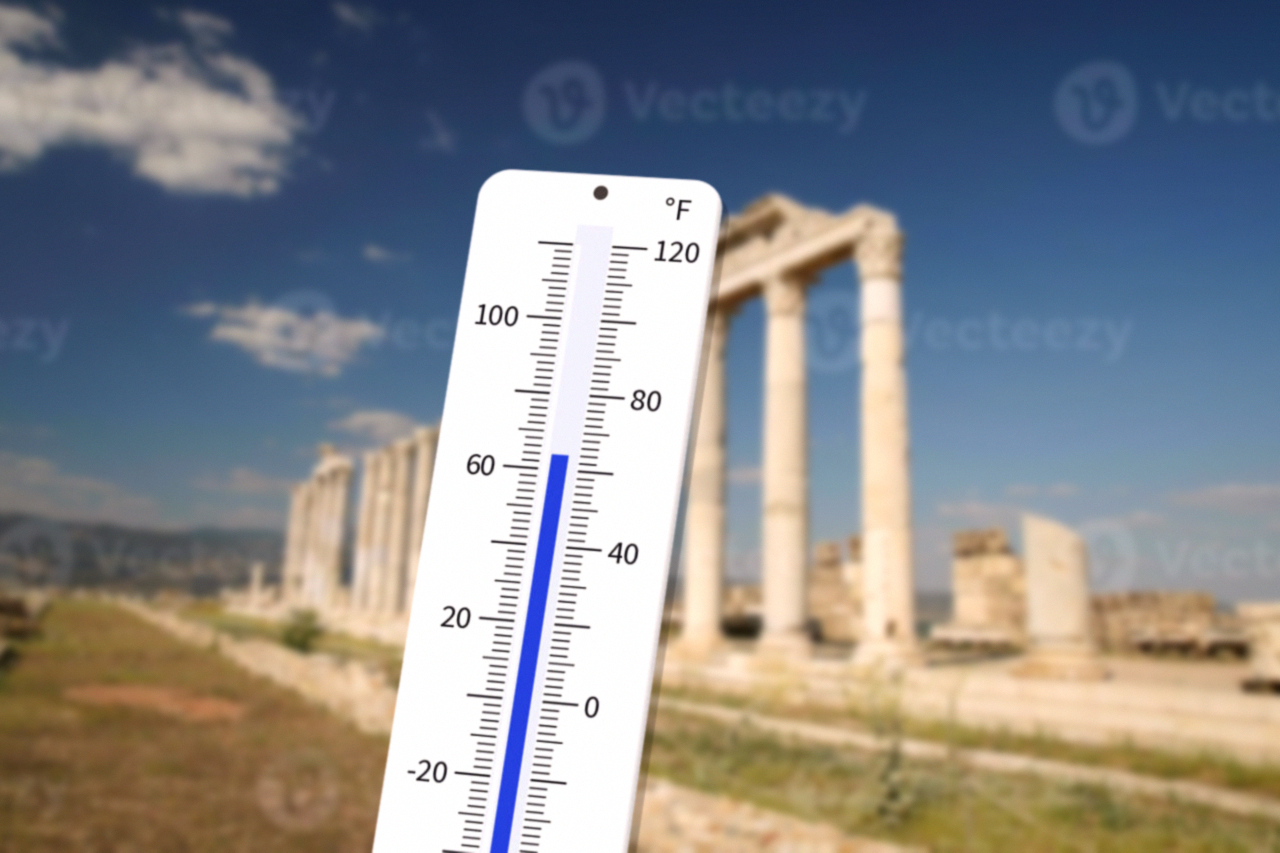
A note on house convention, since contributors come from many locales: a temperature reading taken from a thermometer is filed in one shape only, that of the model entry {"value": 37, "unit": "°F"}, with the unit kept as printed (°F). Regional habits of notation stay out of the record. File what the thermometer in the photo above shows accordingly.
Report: {"value": 64, "unit": "°F"}
